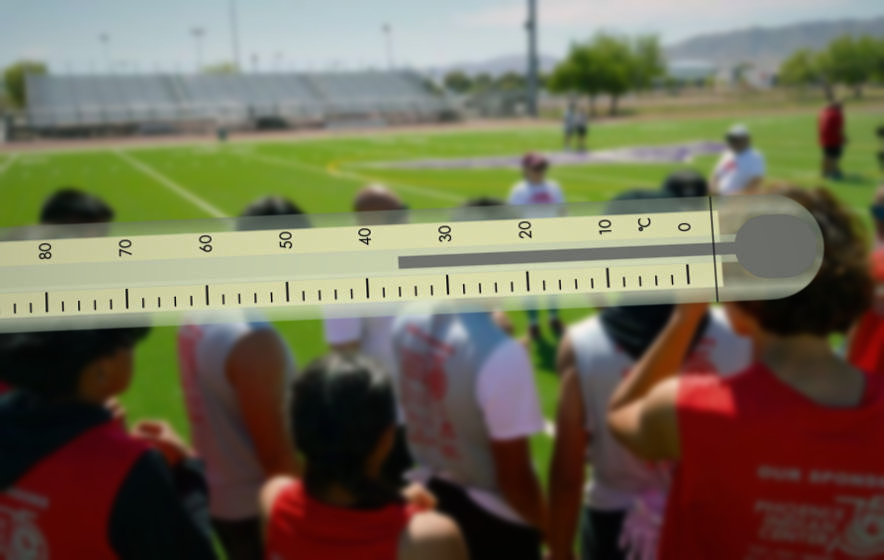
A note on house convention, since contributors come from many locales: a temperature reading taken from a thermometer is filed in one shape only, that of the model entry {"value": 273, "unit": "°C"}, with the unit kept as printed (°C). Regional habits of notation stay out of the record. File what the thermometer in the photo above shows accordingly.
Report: {"value": 36, "unit": "°C"}
